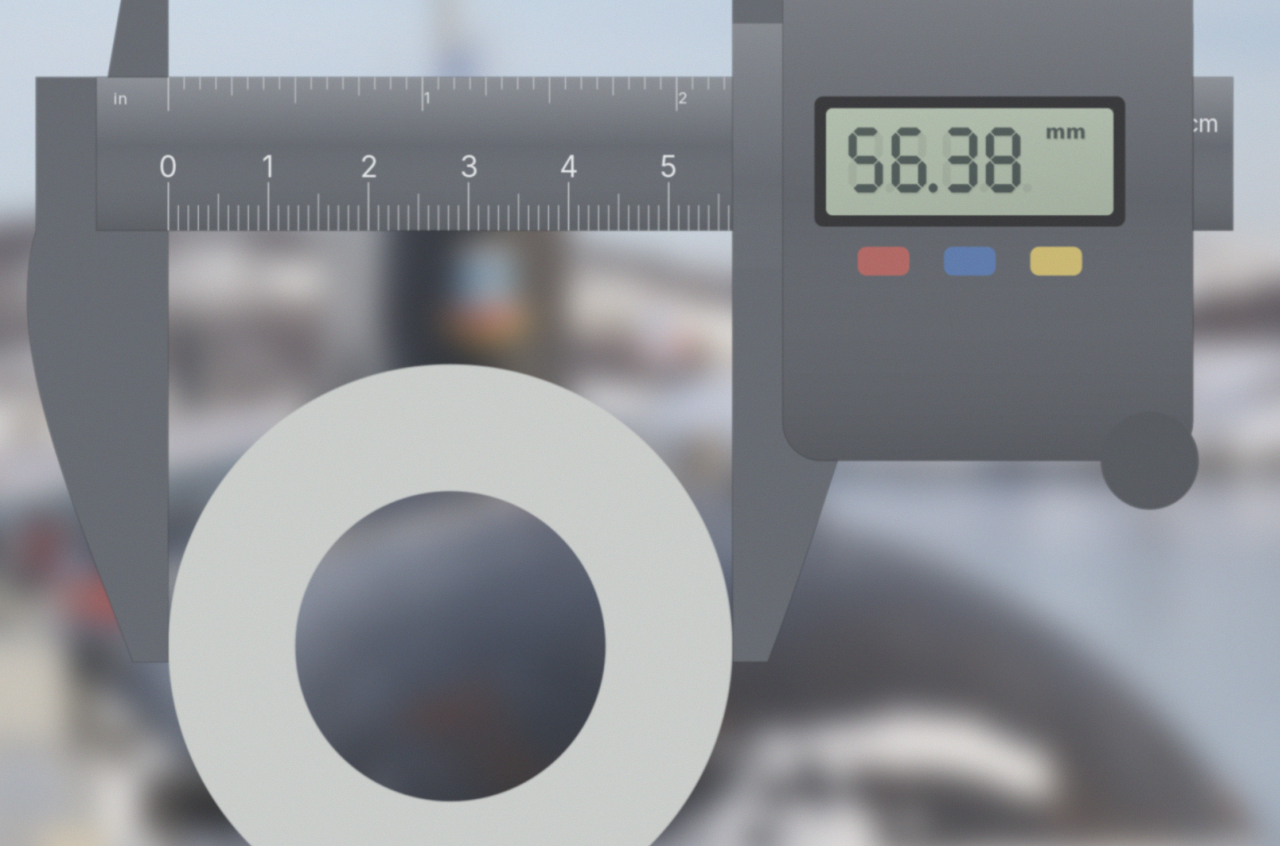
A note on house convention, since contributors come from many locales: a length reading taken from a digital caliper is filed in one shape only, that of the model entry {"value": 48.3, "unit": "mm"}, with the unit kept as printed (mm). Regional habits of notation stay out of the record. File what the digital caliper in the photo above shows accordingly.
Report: {"value": 56.38, "unit": "mm"}
